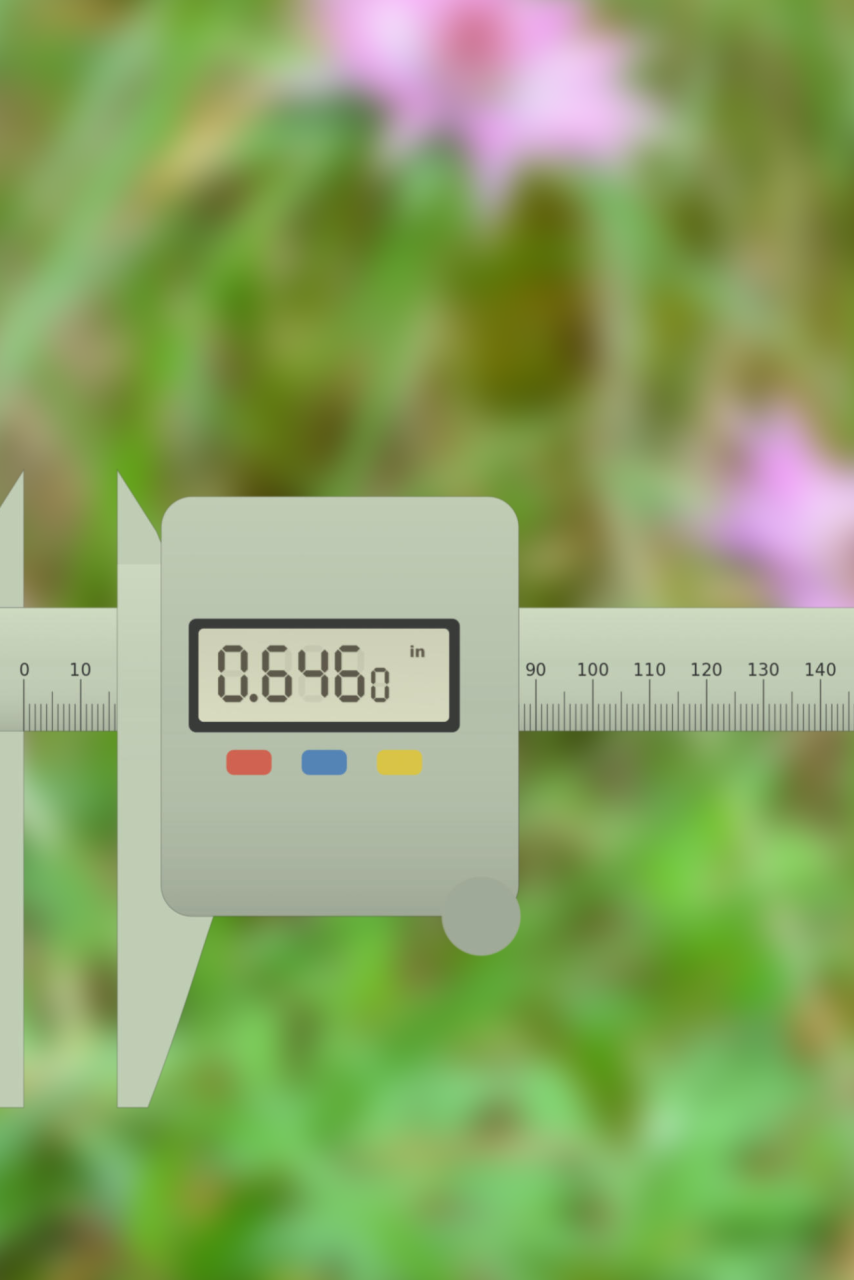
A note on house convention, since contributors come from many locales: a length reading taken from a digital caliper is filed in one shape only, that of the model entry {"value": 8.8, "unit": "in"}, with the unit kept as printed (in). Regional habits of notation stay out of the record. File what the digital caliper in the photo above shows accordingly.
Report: {"value": 0.6460, "unit": "in"}
